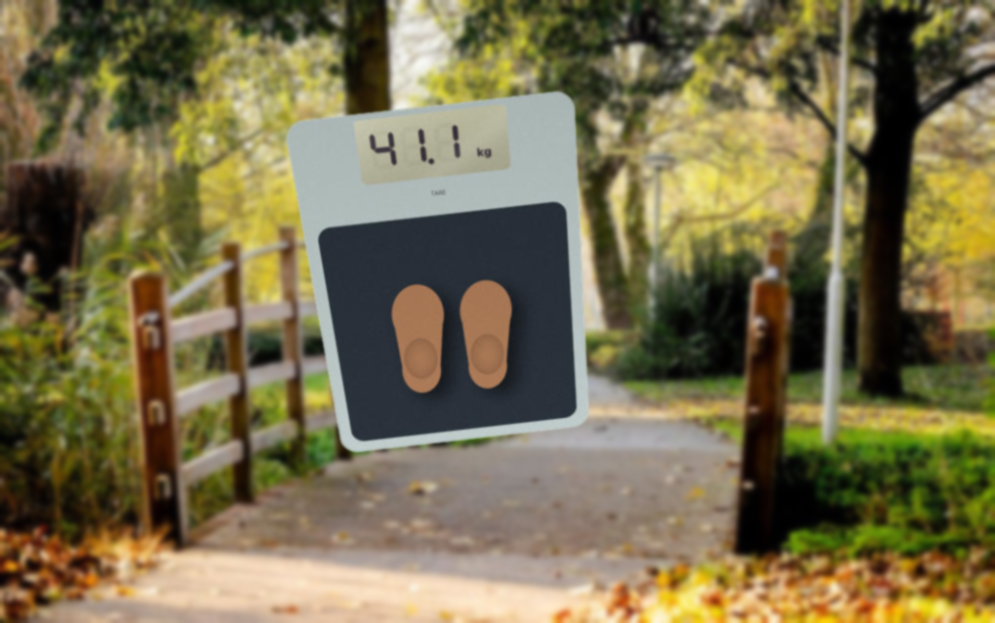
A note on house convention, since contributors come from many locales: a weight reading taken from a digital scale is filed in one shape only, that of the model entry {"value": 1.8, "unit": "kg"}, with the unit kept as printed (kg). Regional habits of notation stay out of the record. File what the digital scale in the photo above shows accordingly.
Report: {"value": 41.1, "unit": "kg"}
